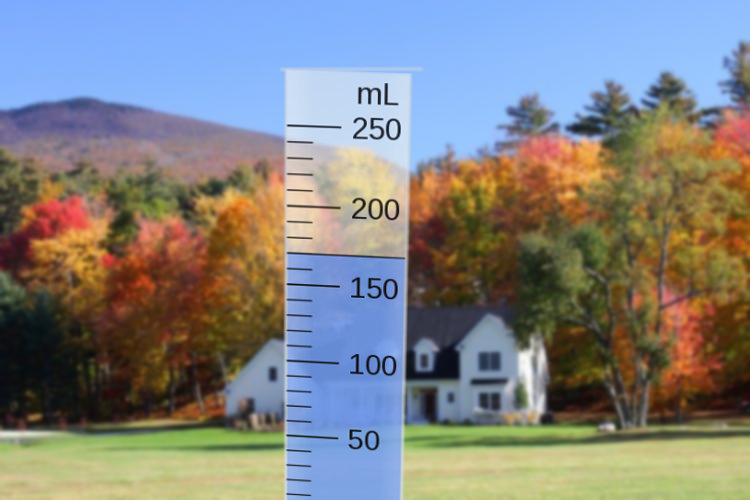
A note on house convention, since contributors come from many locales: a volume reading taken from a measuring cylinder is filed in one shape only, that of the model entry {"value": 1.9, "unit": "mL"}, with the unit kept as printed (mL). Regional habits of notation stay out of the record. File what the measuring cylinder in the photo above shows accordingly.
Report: {"value": 170, "unit": "mL"}
